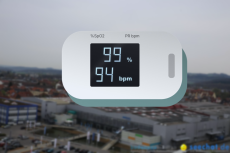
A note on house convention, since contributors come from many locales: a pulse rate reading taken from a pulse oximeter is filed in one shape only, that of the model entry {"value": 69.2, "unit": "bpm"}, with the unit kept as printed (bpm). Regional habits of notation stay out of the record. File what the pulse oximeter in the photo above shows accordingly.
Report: {"value": 94, "unit": "bpm"}
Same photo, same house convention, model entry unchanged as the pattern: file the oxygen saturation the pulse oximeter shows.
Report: {"value": 99, "unit": "%"}
